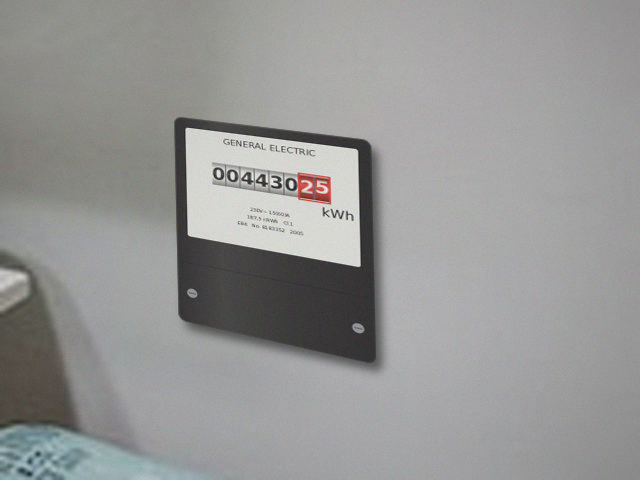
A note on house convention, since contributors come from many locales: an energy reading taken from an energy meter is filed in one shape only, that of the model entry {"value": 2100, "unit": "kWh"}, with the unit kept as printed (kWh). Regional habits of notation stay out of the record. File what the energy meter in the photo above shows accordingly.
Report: {"value": 4430.25, "unit": "kWh"}
